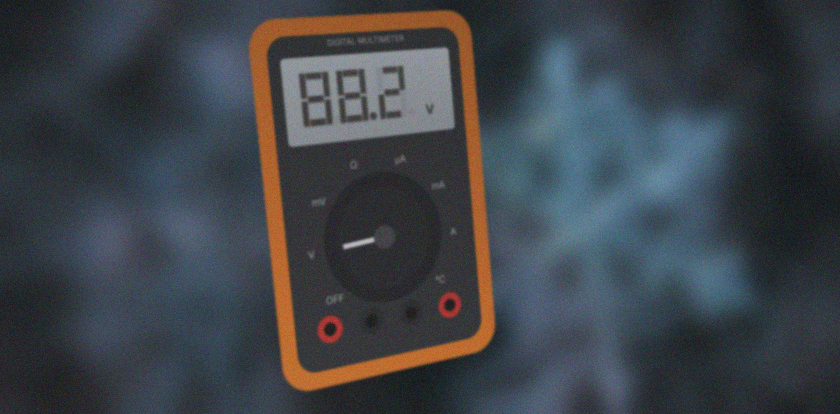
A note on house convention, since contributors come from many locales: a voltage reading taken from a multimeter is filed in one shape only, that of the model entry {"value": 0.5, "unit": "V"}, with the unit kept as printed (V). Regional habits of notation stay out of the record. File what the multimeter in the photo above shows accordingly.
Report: {"value": 88.2, "unit": "V"}
